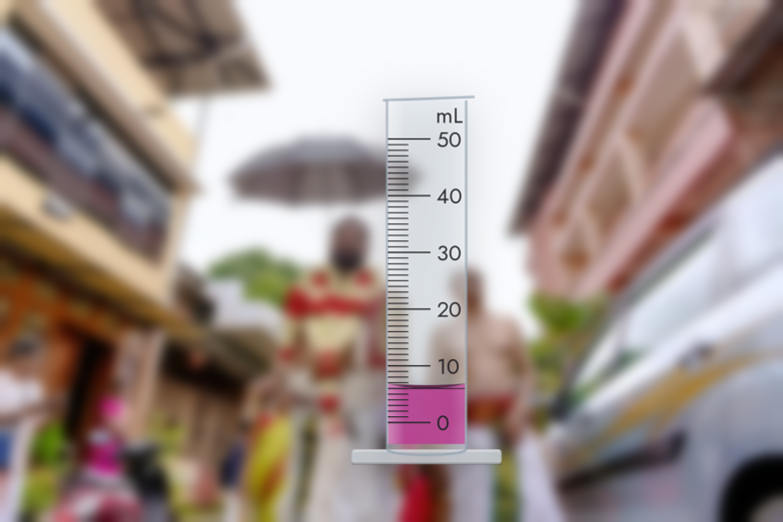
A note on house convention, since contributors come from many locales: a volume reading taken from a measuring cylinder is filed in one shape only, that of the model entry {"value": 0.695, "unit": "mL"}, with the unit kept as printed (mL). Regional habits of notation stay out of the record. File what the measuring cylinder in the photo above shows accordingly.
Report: {"value": 6, "unit": "mL"}
